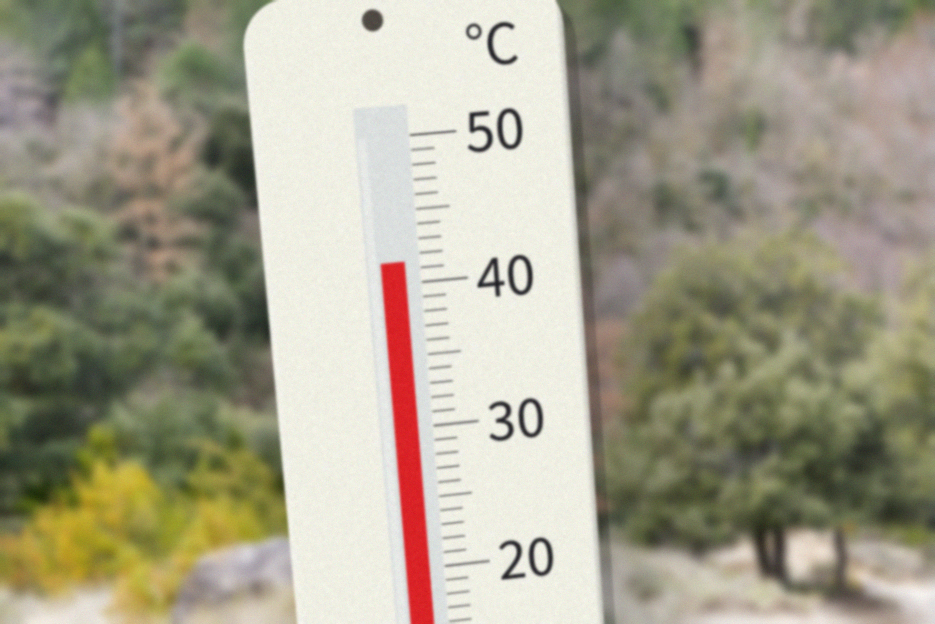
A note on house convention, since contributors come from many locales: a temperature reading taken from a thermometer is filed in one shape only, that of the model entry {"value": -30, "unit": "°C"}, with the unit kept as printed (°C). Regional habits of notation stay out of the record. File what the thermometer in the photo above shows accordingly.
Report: {"value": 41.5, "unit": "°C"}
